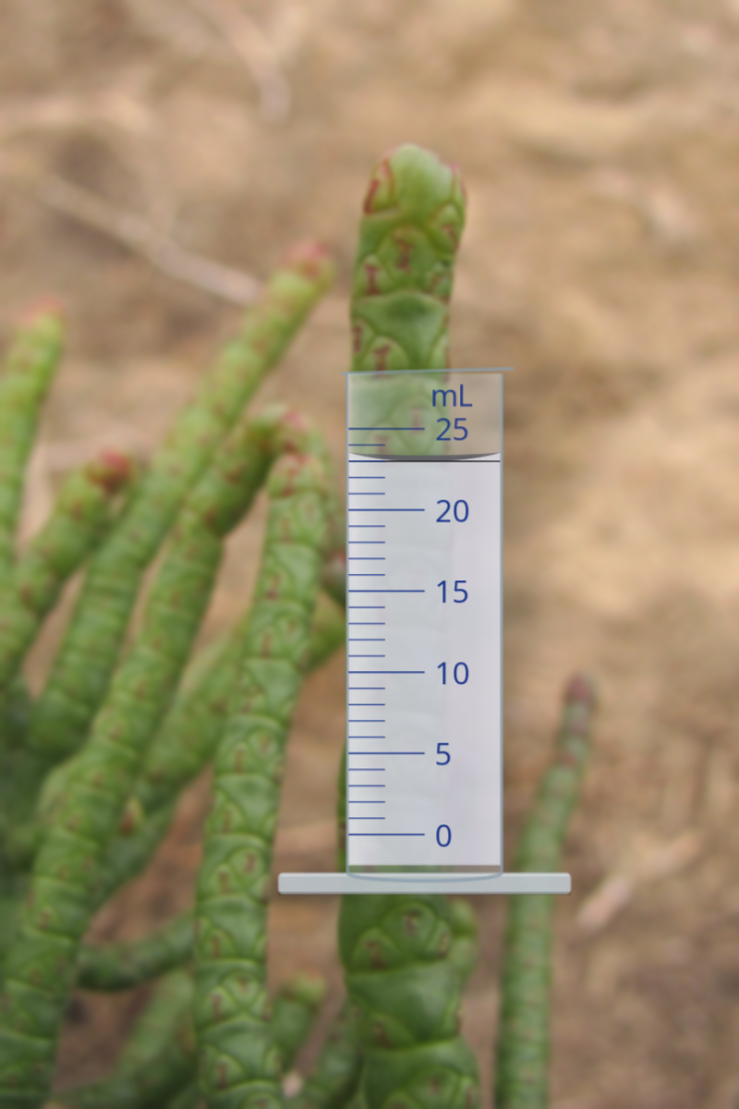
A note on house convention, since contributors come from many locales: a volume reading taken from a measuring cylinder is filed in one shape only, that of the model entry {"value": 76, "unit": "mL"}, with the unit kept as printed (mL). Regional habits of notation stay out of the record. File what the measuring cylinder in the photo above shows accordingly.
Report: {"value": 23, "unit": "mL"}
